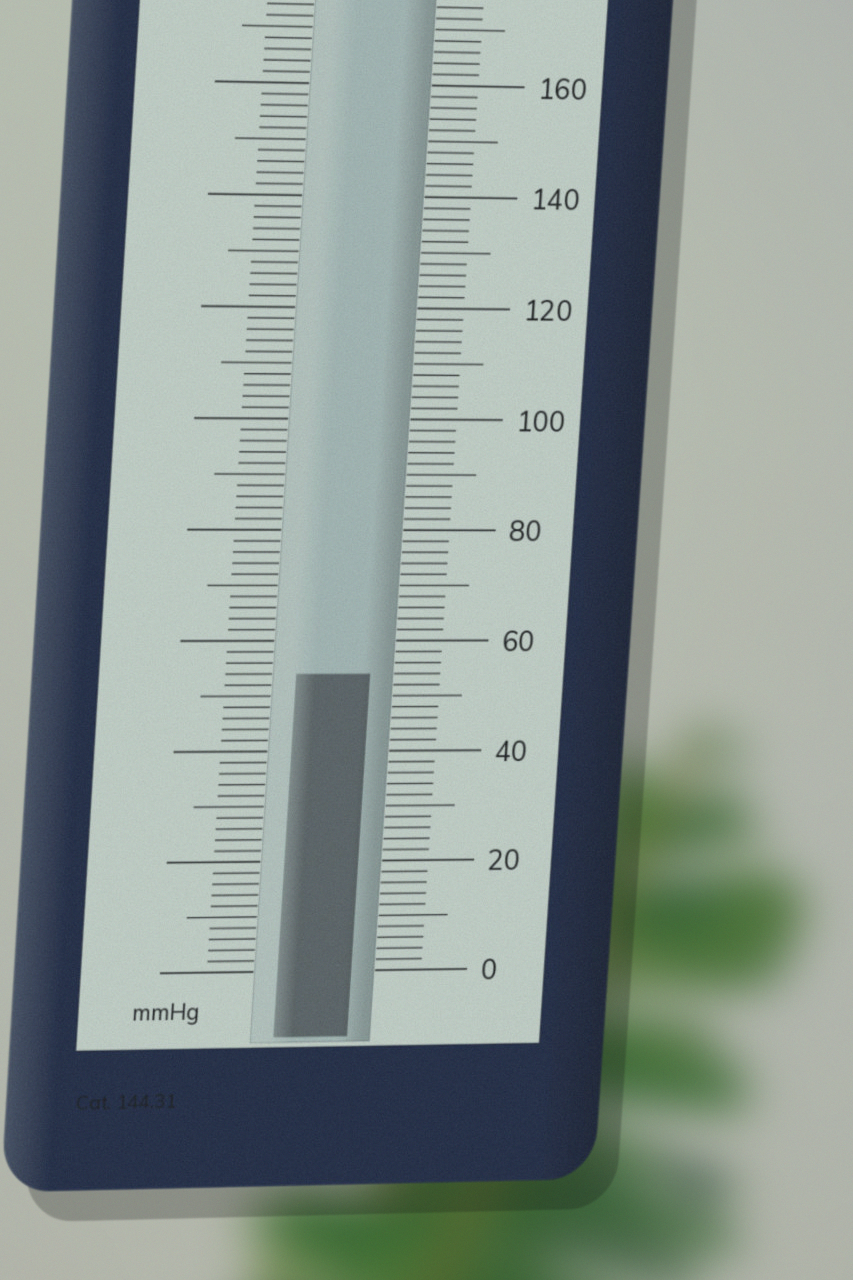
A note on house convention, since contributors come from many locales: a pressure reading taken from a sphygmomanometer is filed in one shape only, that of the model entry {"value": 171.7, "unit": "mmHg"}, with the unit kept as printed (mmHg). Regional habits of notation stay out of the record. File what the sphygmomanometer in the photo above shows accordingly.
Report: {"value": 54, "unit": "mmHg"}
